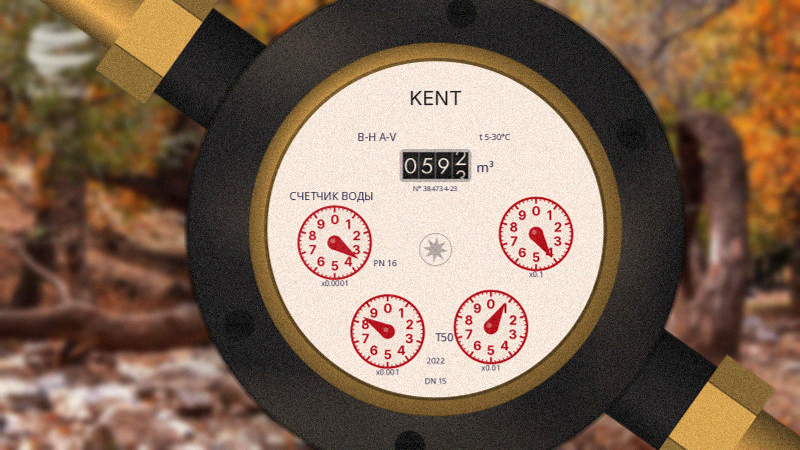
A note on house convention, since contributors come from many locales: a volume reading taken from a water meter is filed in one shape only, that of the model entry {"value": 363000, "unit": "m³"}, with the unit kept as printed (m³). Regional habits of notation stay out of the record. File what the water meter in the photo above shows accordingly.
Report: {"value": 592.4083, "unit": "m³"}
